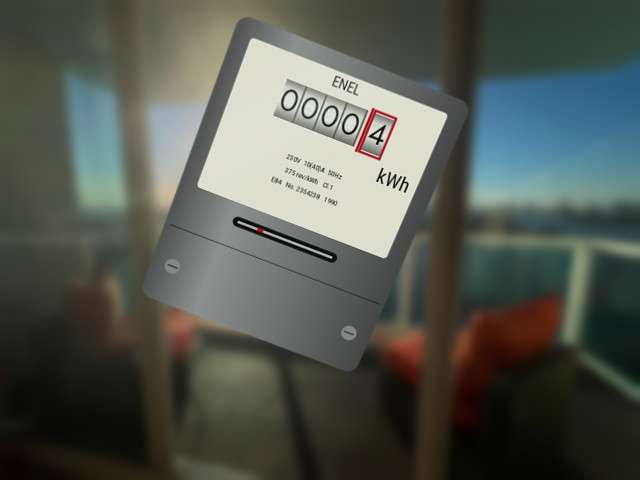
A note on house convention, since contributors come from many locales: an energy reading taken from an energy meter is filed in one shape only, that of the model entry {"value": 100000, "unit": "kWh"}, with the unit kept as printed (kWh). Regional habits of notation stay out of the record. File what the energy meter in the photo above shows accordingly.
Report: {"value": 0.4, "unit": "kWh"}
